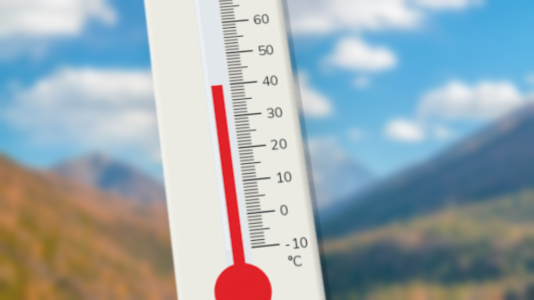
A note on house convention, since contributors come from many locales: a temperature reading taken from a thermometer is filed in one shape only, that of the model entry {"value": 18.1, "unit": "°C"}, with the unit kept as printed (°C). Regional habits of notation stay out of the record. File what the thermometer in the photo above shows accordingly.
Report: {"value": 40, "unit": "°C"}
